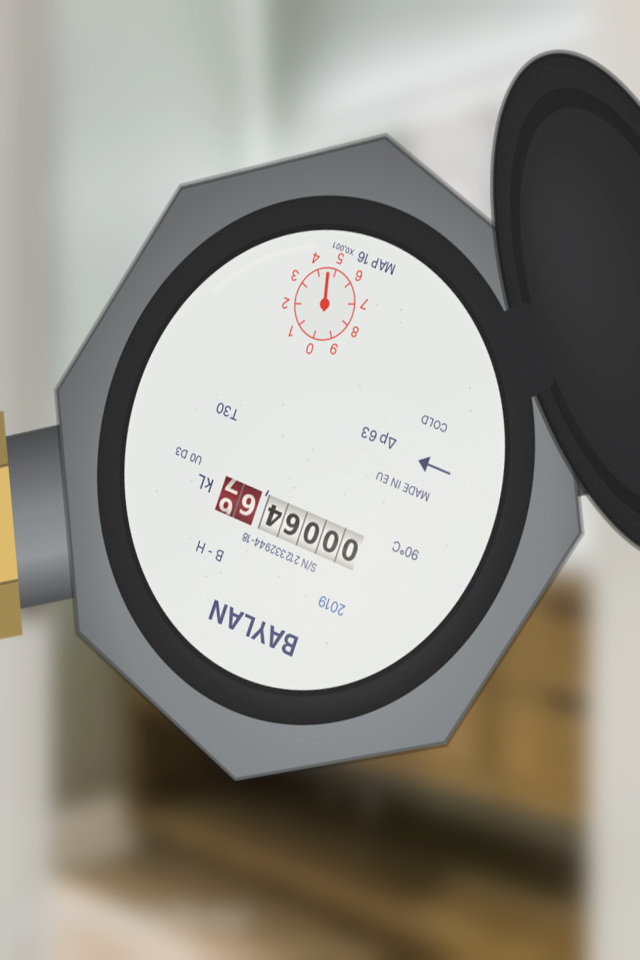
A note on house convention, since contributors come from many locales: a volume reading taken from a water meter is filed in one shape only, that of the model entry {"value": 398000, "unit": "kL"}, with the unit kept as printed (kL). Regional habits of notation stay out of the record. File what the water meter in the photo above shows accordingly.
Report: {"value": 64.664, "unit": "kL"}
